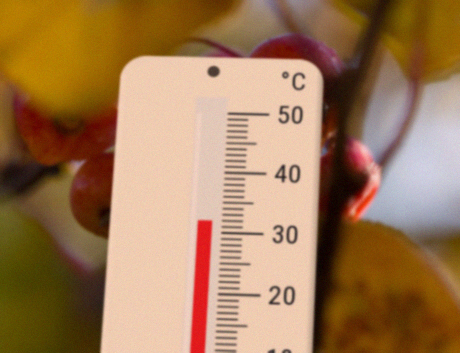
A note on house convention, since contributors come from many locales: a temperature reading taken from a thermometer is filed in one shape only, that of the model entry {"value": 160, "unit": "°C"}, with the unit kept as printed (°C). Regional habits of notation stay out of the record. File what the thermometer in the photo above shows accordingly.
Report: {"value": 32, "unit": "°C"}
